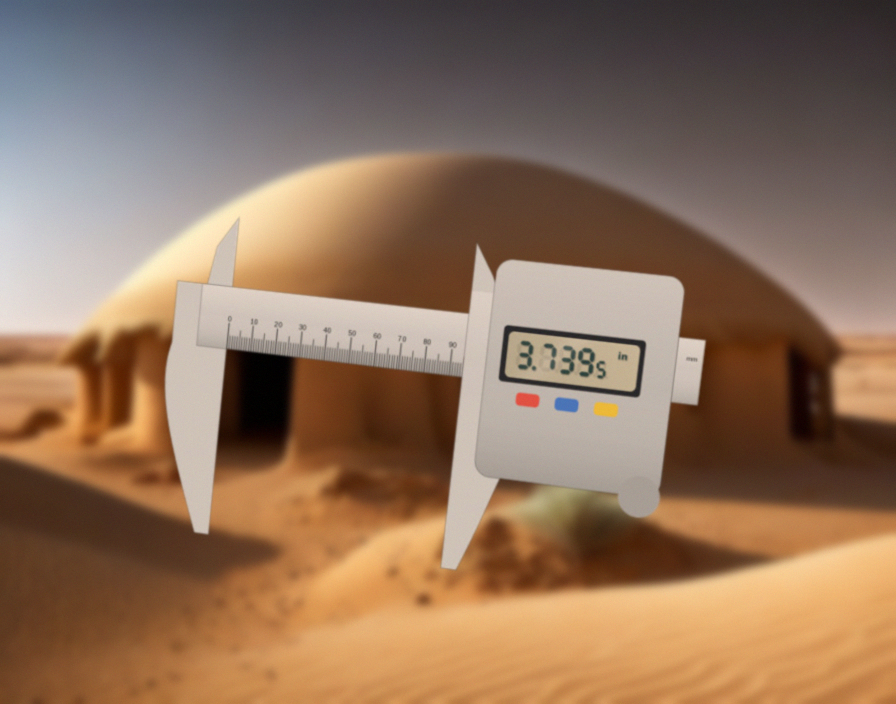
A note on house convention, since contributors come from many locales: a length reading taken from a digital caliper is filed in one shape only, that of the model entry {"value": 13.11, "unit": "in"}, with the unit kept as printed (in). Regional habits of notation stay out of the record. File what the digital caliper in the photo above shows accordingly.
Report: {"value": 3.7395, "unit": "in"}
